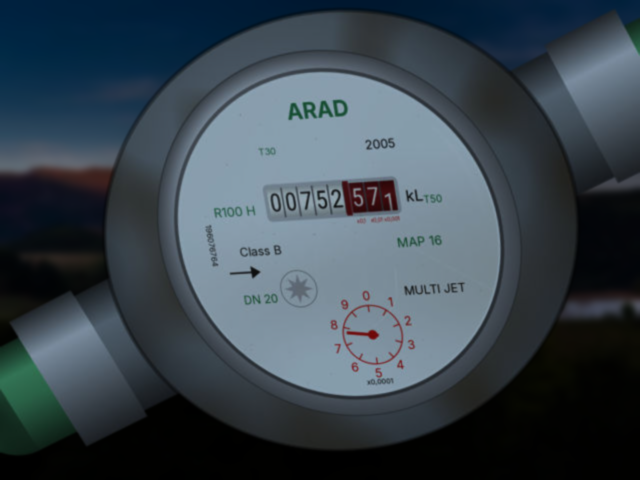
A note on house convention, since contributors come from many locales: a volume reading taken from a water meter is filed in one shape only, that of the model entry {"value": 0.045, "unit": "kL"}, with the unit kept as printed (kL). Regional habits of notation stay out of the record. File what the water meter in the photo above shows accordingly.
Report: {"value": 752.5707, "unit": "kL"}
